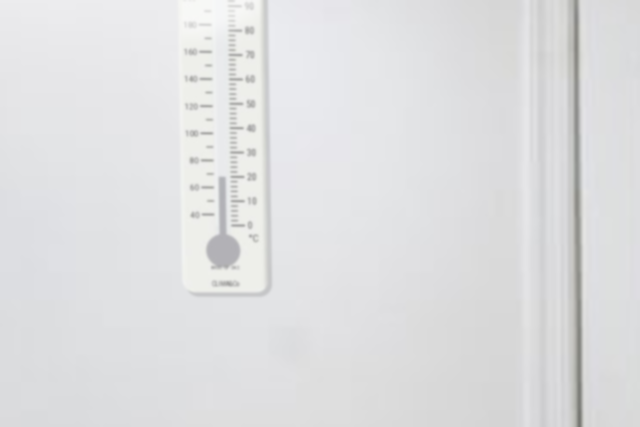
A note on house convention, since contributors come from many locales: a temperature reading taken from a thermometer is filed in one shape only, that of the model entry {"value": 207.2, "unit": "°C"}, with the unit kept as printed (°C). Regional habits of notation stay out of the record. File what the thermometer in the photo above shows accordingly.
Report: {"value": 20, "unit": "°C"}
